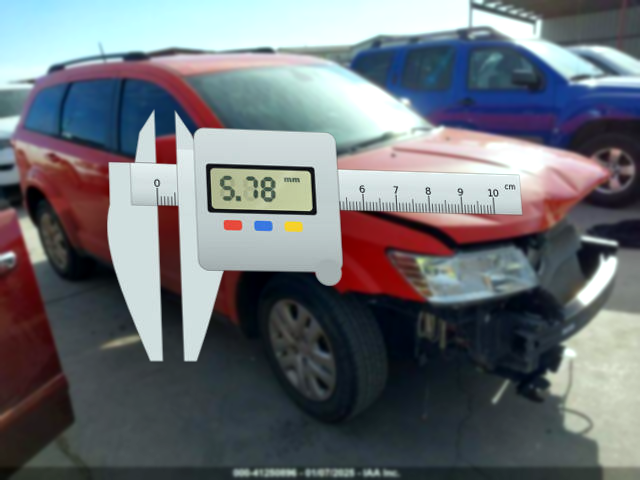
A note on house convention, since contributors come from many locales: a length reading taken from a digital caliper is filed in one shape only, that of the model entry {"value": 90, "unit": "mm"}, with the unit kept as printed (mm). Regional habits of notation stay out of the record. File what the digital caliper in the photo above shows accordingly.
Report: {"value": 5.78, "unit": "mm"}
